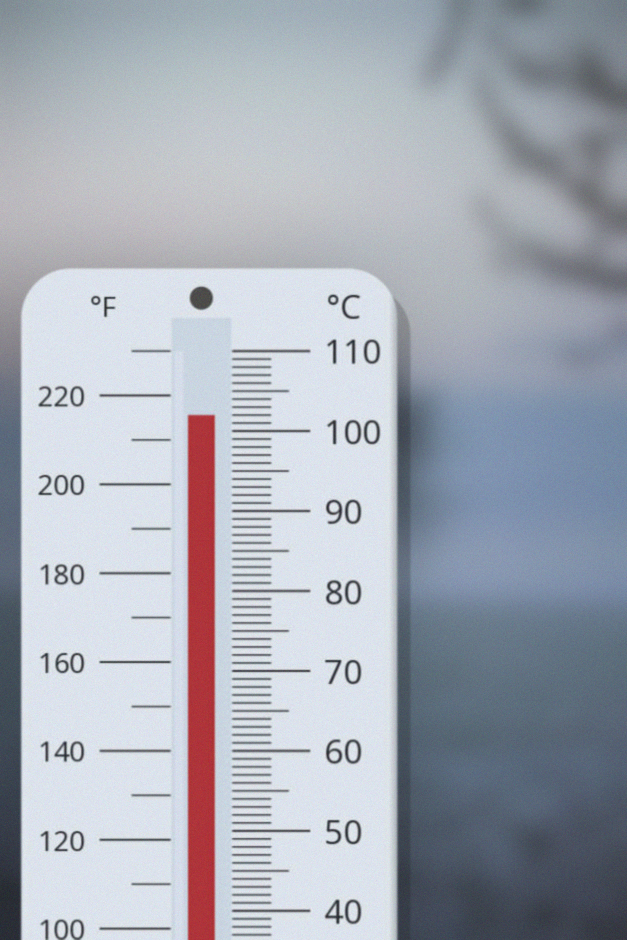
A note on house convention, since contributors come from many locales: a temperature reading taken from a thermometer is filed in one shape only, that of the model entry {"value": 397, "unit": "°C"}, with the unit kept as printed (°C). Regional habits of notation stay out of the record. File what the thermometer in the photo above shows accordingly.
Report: {"value": 102, "unit": "°C"}
